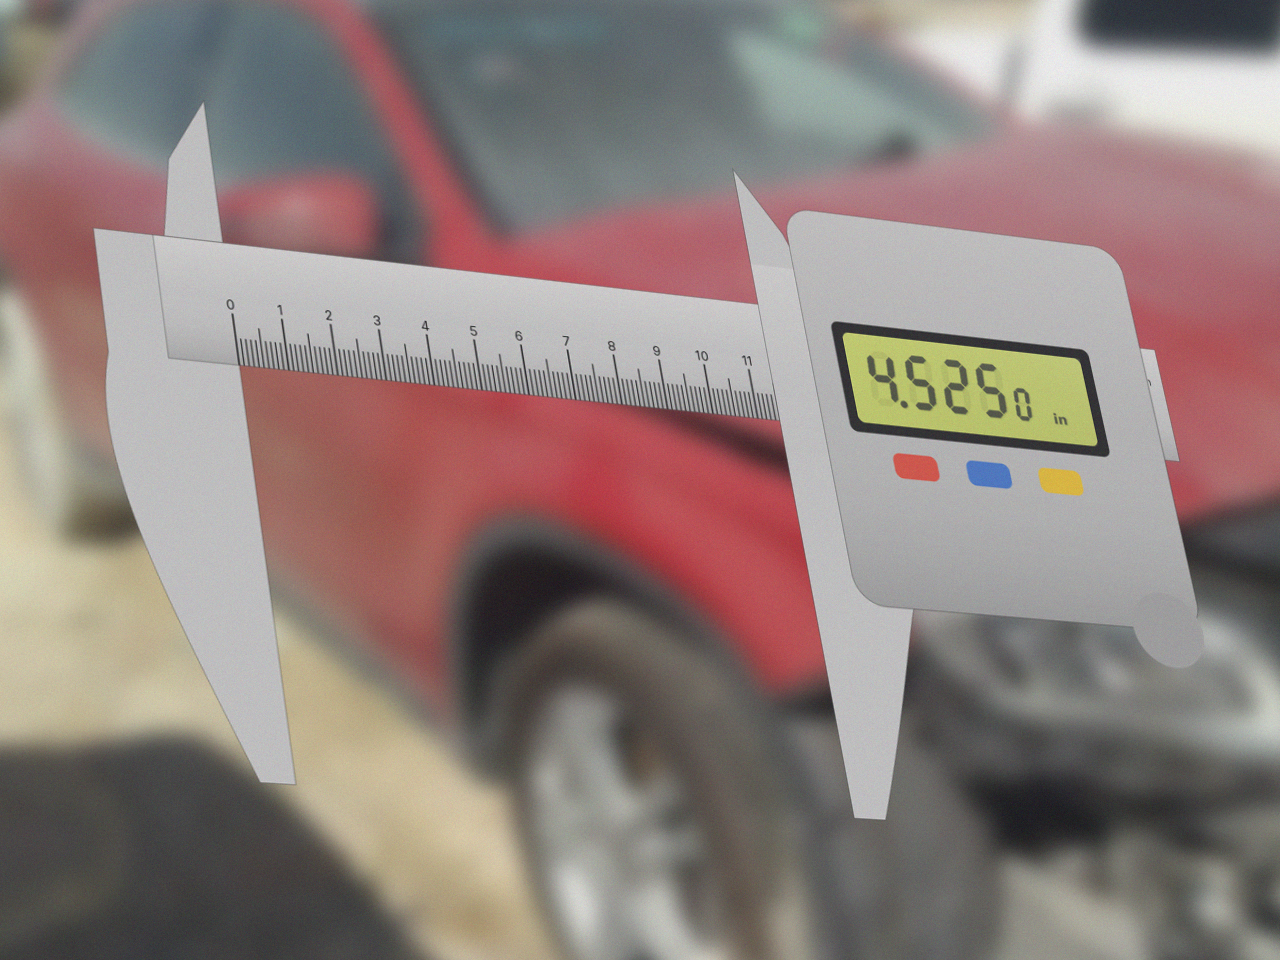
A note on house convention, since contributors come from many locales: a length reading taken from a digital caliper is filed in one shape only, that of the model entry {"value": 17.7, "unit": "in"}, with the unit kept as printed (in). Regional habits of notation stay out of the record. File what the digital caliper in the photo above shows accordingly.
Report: {"value": 4.5250, "unit": "in"}
